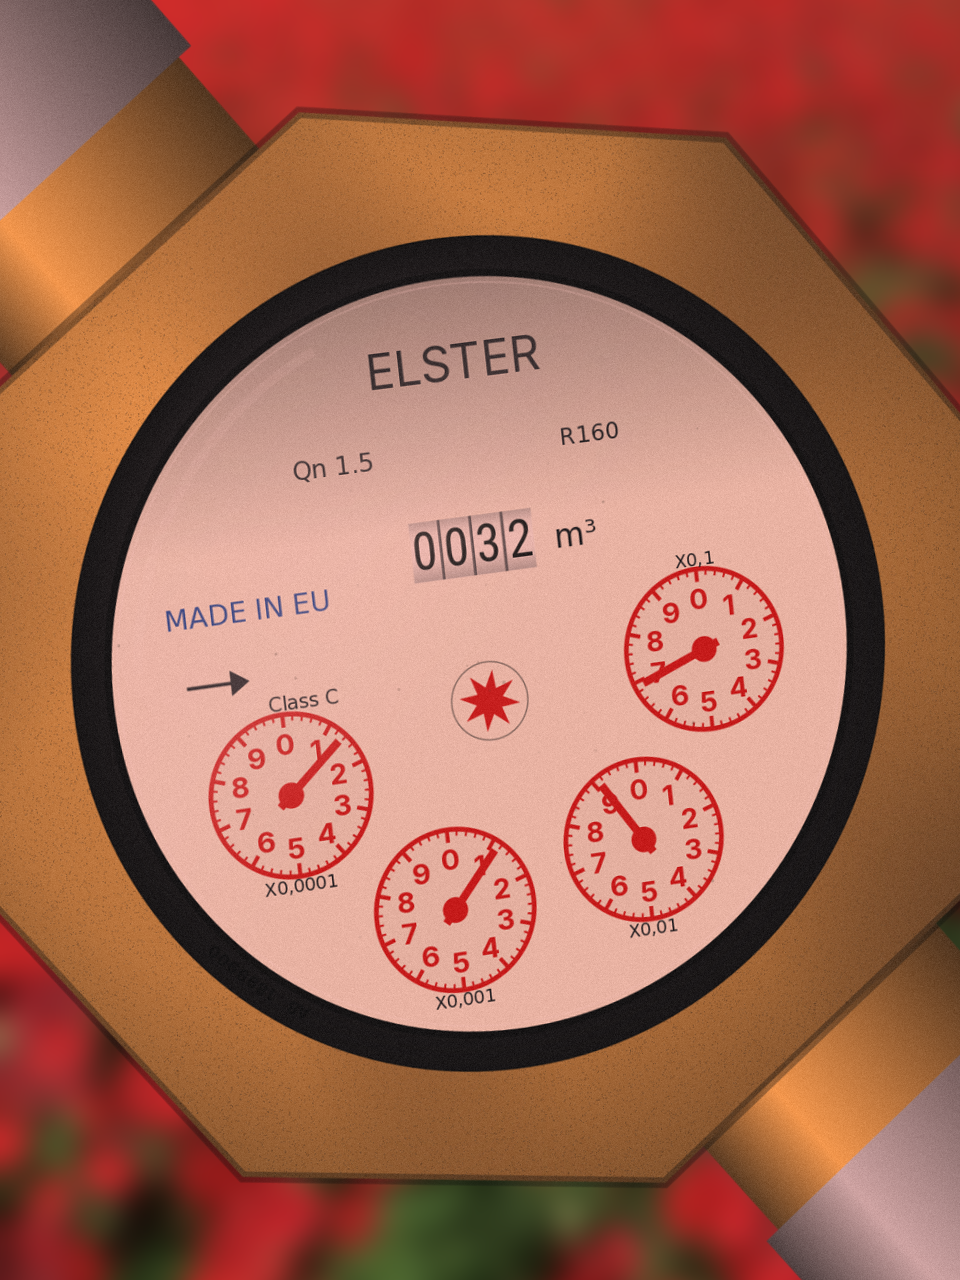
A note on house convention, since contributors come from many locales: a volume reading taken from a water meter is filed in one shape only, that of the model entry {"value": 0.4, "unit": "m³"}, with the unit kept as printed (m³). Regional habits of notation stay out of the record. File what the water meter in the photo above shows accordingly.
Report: {"value": 32.6911, "unit": "m³"}
